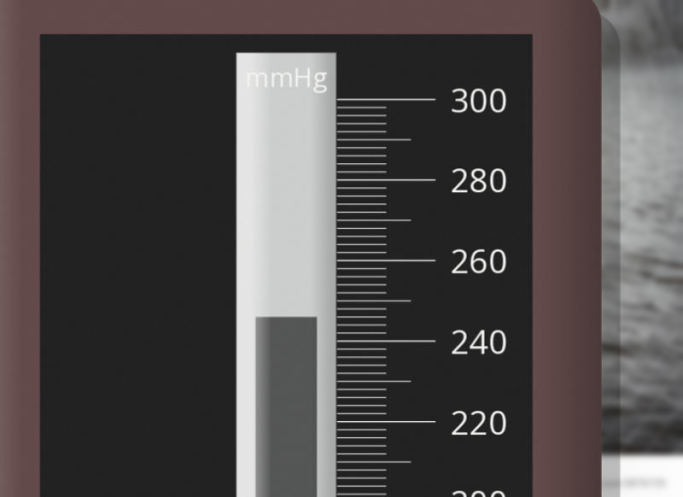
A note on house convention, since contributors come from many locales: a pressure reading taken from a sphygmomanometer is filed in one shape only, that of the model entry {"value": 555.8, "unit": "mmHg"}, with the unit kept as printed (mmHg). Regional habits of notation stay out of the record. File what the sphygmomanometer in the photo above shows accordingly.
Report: {"value": 246, "unit": "mmHg"}
